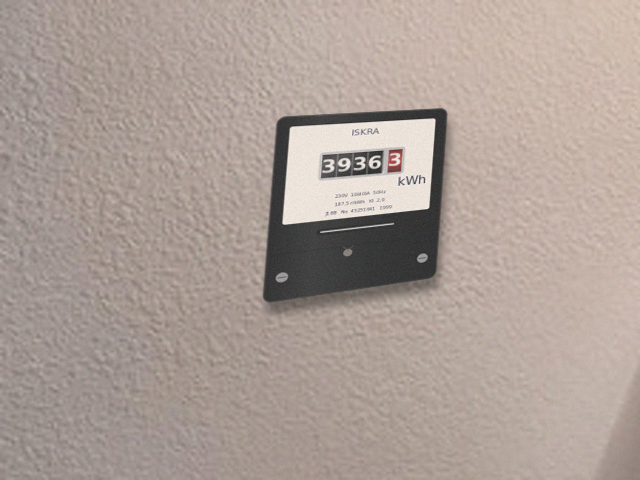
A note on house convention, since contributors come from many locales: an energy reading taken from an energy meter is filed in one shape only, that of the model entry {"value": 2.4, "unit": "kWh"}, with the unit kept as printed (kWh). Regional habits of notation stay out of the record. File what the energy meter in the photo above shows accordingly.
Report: {"value": 3936.3, "unit": "kWh"}
